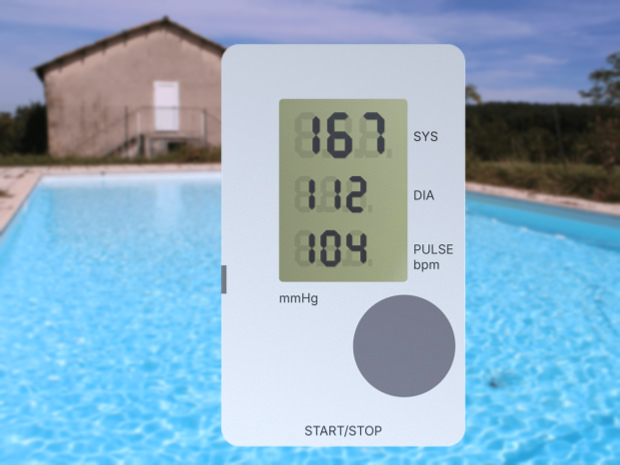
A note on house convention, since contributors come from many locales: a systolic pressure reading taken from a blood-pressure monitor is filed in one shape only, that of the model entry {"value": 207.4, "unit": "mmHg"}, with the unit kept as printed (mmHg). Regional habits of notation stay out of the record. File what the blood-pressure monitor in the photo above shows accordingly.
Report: {"value": 167, "unit": "mmHg"}
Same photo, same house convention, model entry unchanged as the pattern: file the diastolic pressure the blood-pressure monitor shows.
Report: {"value": 112, "unit": "mmHg"}
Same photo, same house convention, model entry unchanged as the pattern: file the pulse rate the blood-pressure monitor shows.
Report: {"value": 104, "unit": "bpm"}
